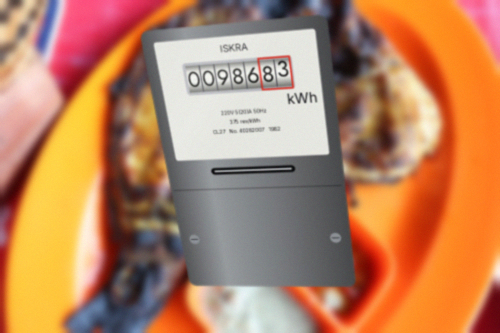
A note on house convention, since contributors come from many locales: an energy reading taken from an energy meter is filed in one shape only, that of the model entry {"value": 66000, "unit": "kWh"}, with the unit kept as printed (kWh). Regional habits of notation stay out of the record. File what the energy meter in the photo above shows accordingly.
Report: {"value": 986.83, "unit": "kWh"}
